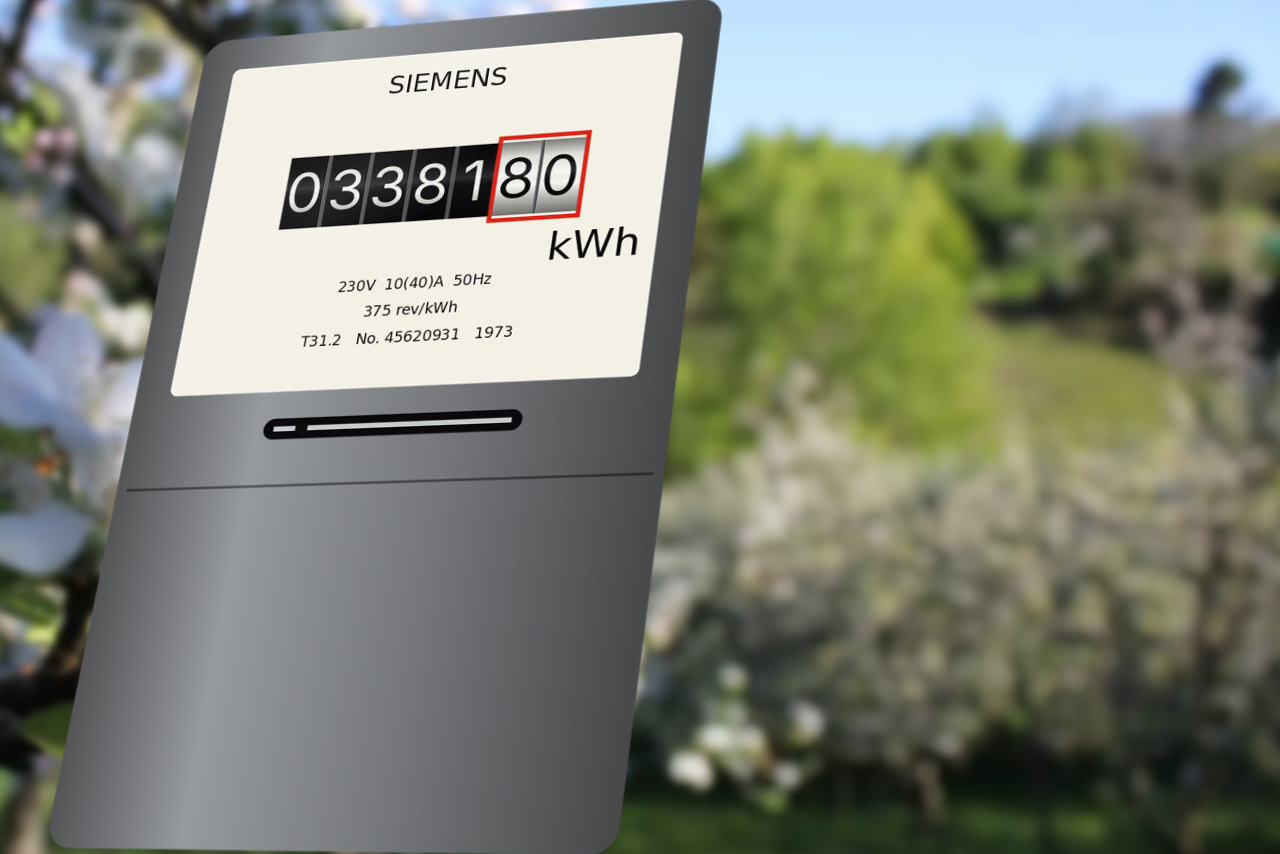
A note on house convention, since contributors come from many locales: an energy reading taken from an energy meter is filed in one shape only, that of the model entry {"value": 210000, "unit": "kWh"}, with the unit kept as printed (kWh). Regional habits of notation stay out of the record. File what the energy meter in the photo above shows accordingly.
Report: {"value": 3381.80, "unit": "kWh"}
